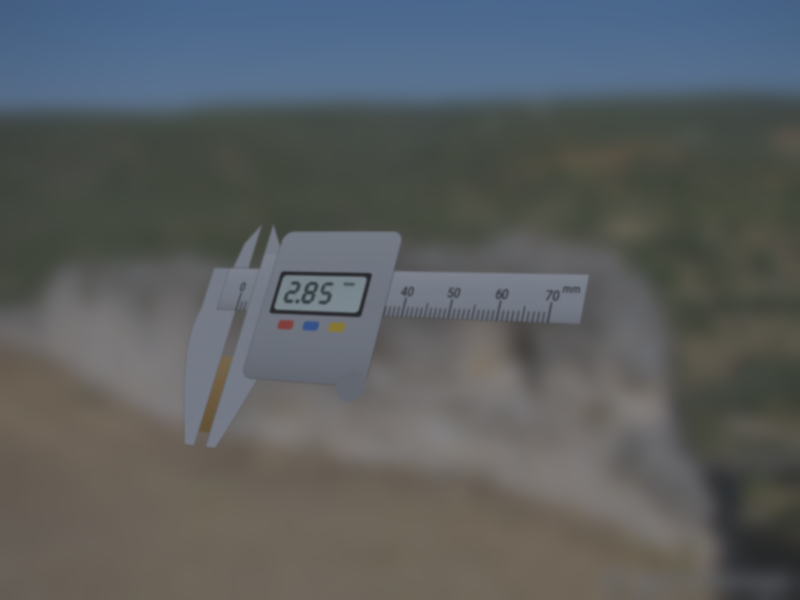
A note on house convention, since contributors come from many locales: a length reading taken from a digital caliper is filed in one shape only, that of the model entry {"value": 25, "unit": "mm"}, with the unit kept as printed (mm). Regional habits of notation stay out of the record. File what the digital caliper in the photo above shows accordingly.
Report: {"value": 2.85, "unit": "mm"}
